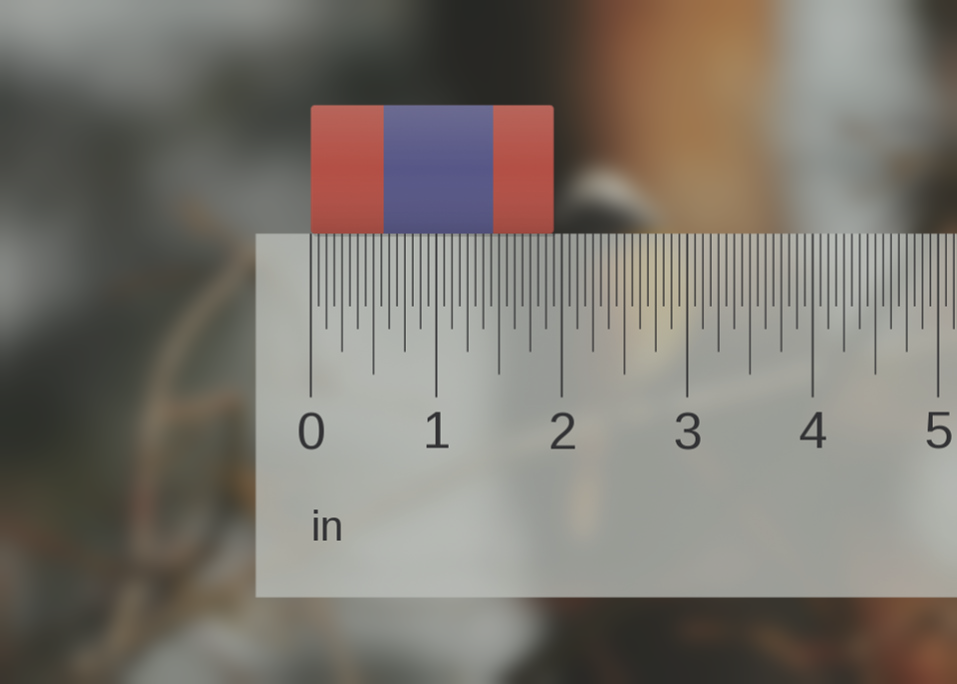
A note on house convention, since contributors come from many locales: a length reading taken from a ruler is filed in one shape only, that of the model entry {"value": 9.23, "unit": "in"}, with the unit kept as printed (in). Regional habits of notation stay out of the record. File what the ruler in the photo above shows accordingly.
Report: {"value": 1.9375, "unit": "in"}
